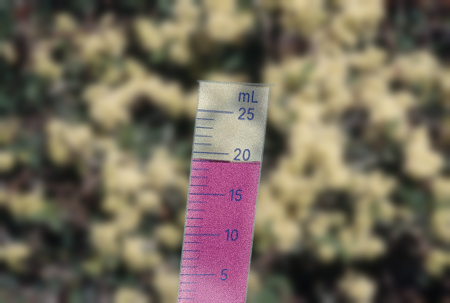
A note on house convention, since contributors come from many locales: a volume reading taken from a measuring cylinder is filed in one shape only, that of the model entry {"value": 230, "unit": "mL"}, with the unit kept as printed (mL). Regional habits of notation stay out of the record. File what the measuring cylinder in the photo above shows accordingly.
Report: {"value": 19, "unit": "mL"}
